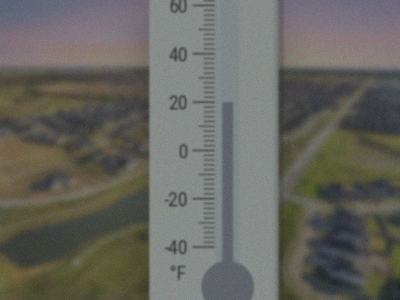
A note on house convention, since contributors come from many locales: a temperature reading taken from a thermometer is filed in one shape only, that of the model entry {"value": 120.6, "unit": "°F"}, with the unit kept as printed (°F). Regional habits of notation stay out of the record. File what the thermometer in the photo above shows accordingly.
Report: {"value": 20, "unit": "°F"}
